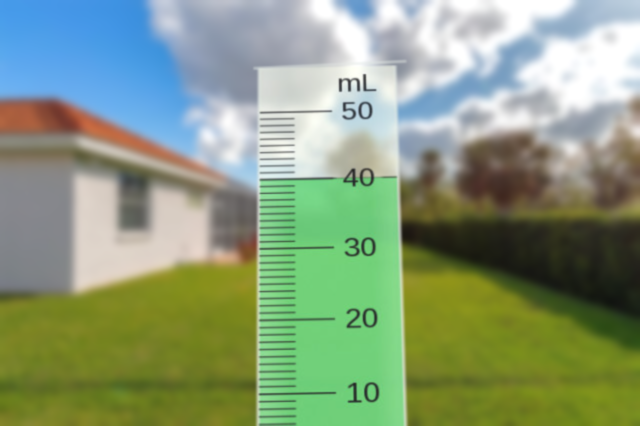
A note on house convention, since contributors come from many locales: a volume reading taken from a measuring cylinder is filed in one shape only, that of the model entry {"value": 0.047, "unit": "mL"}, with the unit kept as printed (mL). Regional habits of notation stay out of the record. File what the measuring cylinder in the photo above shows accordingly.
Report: {"value": 40, "unit": "mL"}
